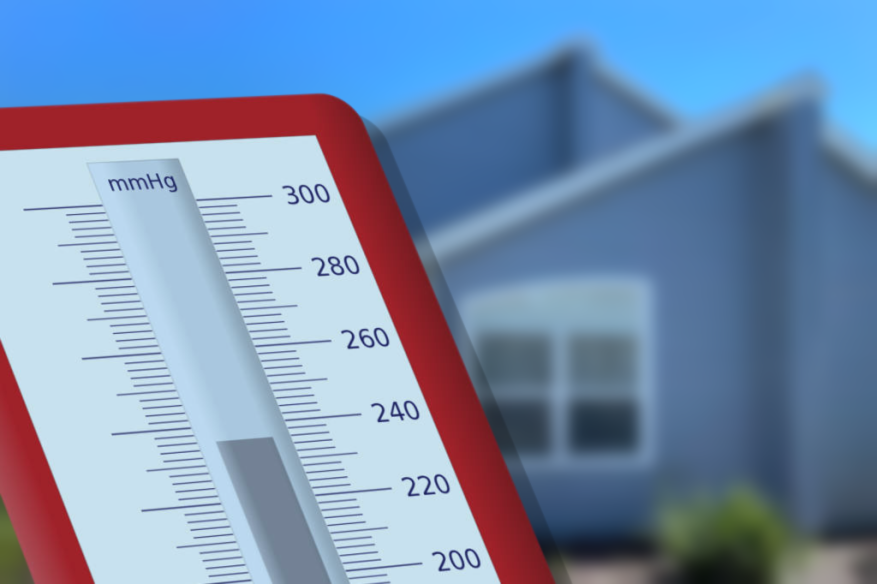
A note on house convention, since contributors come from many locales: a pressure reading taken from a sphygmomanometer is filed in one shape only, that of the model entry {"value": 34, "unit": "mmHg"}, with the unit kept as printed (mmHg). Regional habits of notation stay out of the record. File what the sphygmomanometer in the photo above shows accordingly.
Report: {"value": 236, "unit": "mmHg"}
